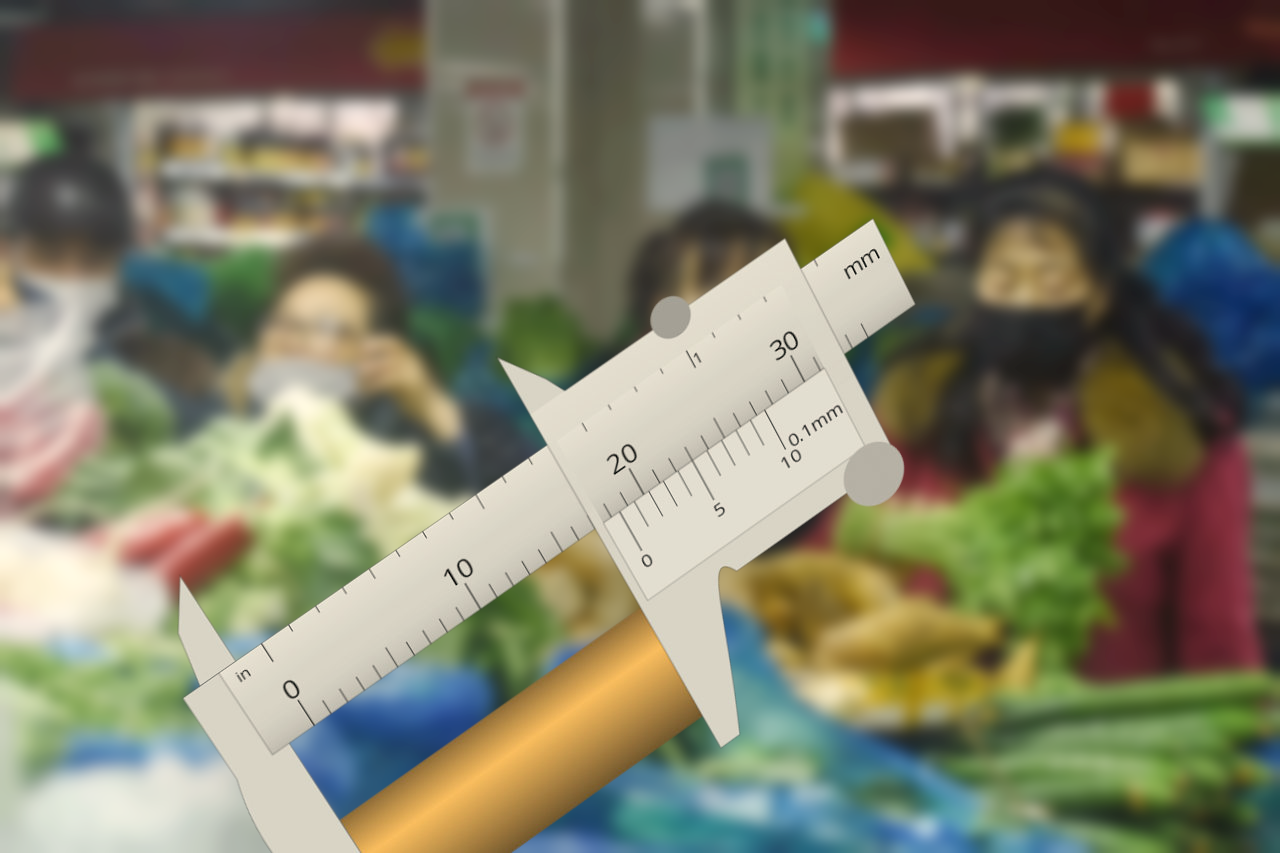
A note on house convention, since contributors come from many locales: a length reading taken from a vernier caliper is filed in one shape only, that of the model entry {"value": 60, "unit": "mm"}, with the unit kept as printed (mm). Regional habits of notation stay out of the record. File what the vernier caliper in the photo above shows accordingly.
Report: {"value": 18.5, "unit": "mm"}
